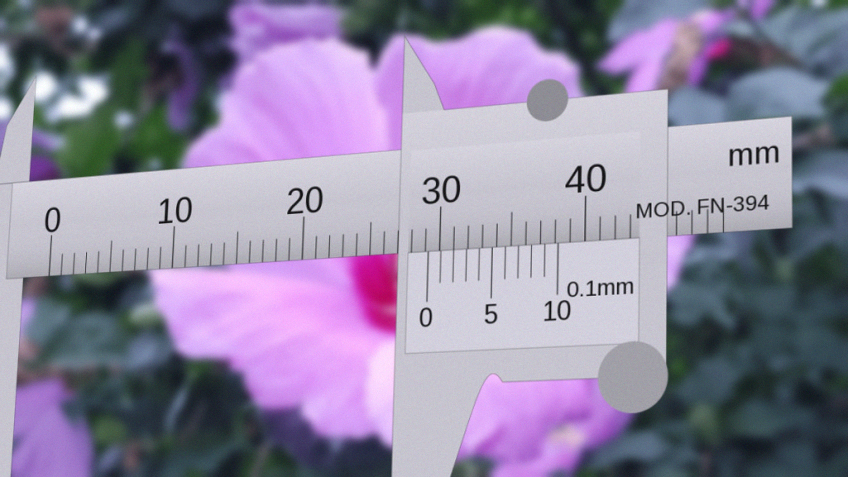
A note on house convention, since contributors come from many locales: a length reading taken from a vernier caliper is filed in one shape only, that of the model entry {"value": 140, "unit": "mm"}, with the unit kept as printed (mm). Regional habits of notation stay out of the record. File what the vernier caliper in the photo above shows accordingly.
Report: {"value": 29.2, "unit": "mm"}
